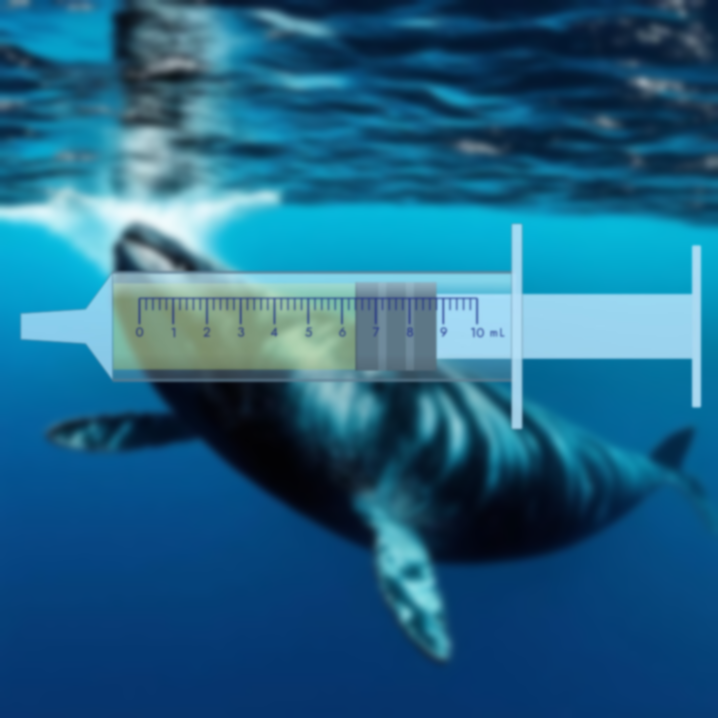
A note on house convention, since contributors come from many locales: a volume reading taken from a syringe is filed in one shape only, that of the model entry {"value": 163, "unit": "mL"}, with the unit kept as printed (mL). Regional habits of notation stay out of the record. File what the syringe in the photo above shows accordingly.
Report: {"value": 6.4, "unit": "mL"}
